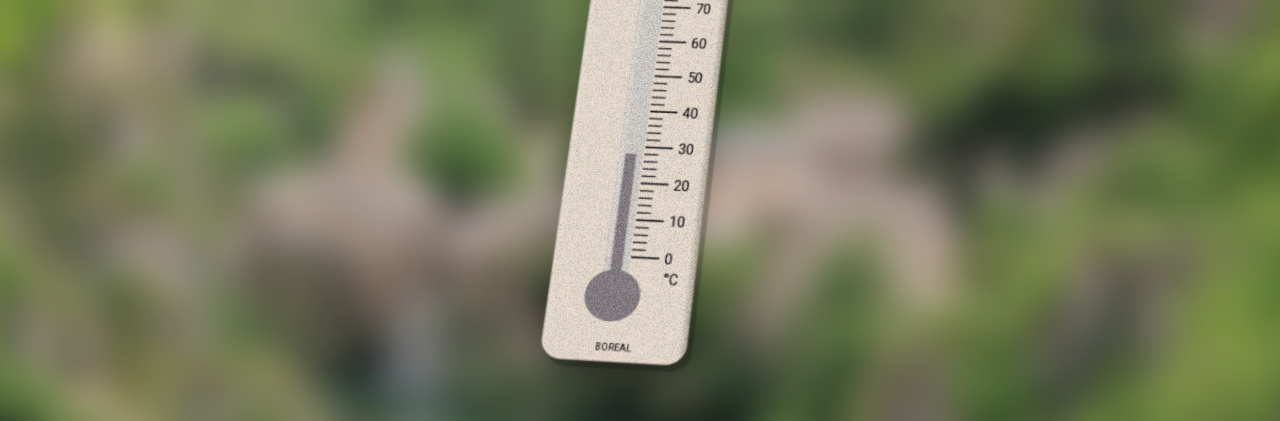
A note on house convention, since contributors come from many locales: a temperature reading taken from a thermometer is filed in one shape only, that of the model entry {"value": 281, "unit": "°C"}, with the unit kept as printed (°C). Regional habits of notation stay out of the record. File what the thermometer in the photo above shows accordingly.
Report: {"value": 28, "unit": "°C"}
